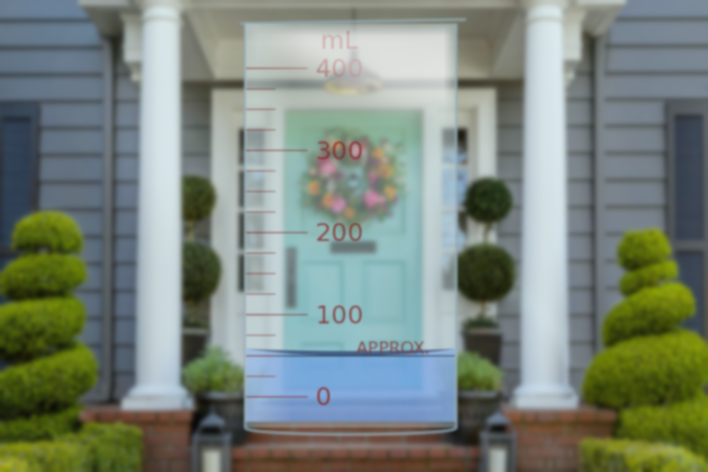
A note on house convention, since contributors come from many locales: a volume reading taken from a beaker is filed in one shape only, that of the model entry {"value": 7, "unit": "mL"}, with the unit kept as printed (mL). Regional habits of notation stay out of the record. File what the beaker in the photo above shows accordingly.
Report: {"value": 50, "unit": "mL"}
